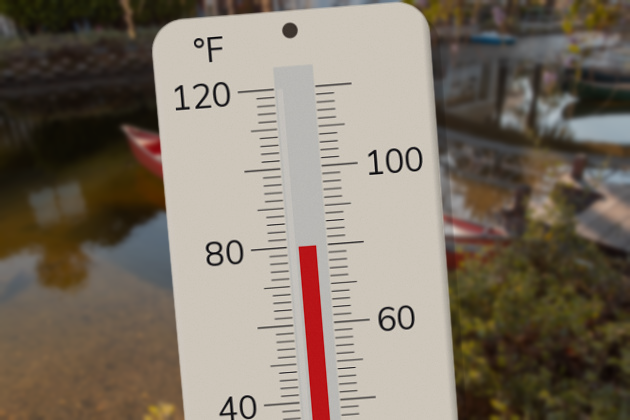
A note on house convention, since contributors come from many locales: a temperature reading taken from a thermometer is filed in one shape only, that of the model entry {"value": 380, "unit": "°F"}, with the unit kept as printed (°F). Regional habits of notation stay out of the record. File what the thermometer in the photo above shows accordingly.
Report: {"value": 80, "unit": "°F"}
